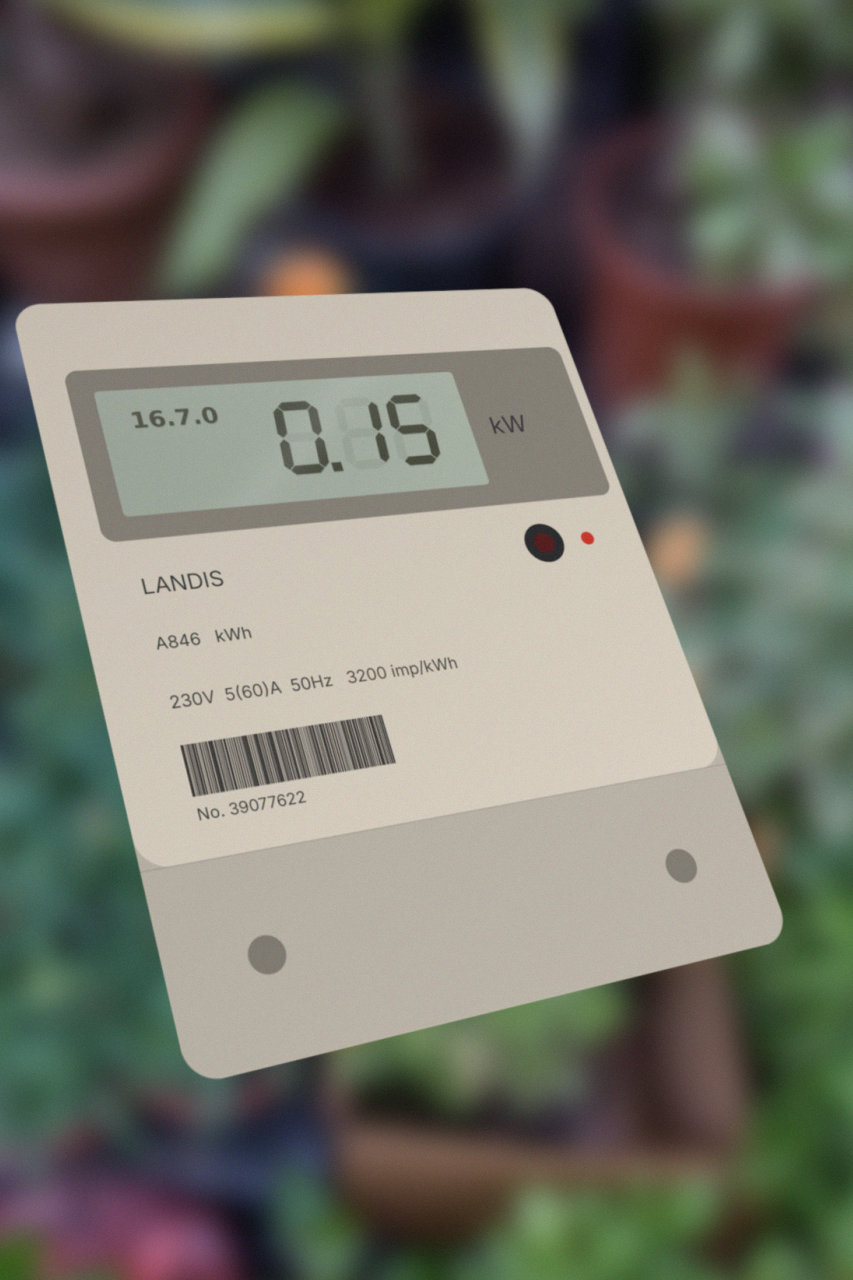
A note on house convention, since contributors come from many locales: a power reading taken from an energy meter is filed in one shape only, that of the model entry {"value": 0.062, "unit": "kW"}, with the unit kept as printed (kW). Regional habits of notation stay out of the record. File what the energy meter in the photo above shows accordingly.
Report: {"value": 0.15, "unit": "kW"}
